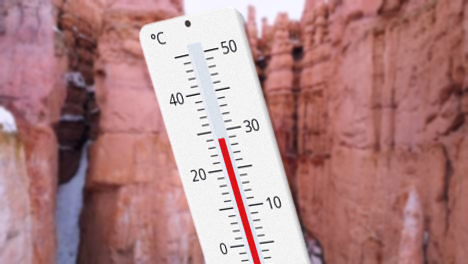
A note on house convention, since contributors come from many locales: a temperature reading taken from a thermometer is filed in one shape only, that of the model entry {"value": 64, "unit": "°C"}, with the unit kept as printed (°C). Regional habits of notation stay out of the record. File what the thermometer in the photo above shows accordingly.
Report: {"value": 28, "unit": "°C"}
